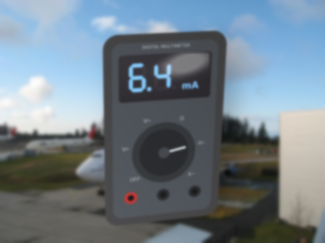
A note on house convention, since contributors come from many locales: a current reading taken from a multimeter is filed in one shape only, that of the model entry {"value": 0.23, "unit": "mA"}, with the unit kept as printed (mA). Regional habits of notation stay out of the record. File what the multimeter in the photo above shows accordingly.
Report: {"value": 6.4, "unit": "mA"}
